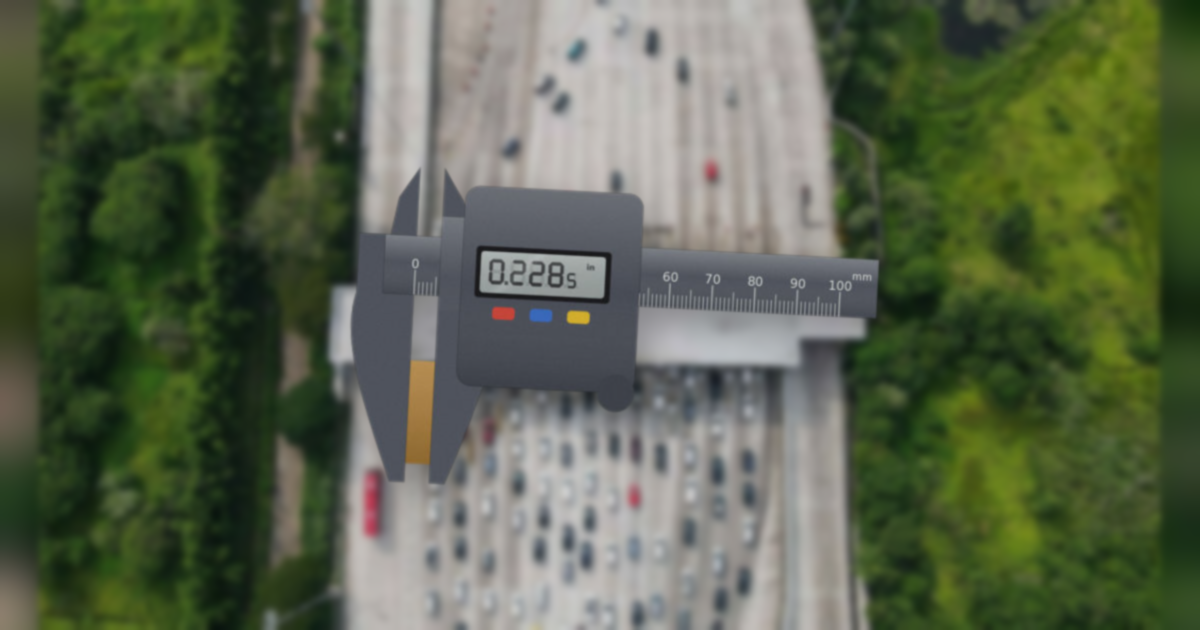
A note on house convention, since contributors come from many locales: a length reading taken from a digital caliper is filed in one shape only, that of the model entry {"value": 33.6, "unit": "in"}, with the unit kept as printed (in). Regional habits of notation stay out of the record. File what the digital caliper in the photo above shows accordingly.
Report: {"value": 0.2285, "unit": "in"}
